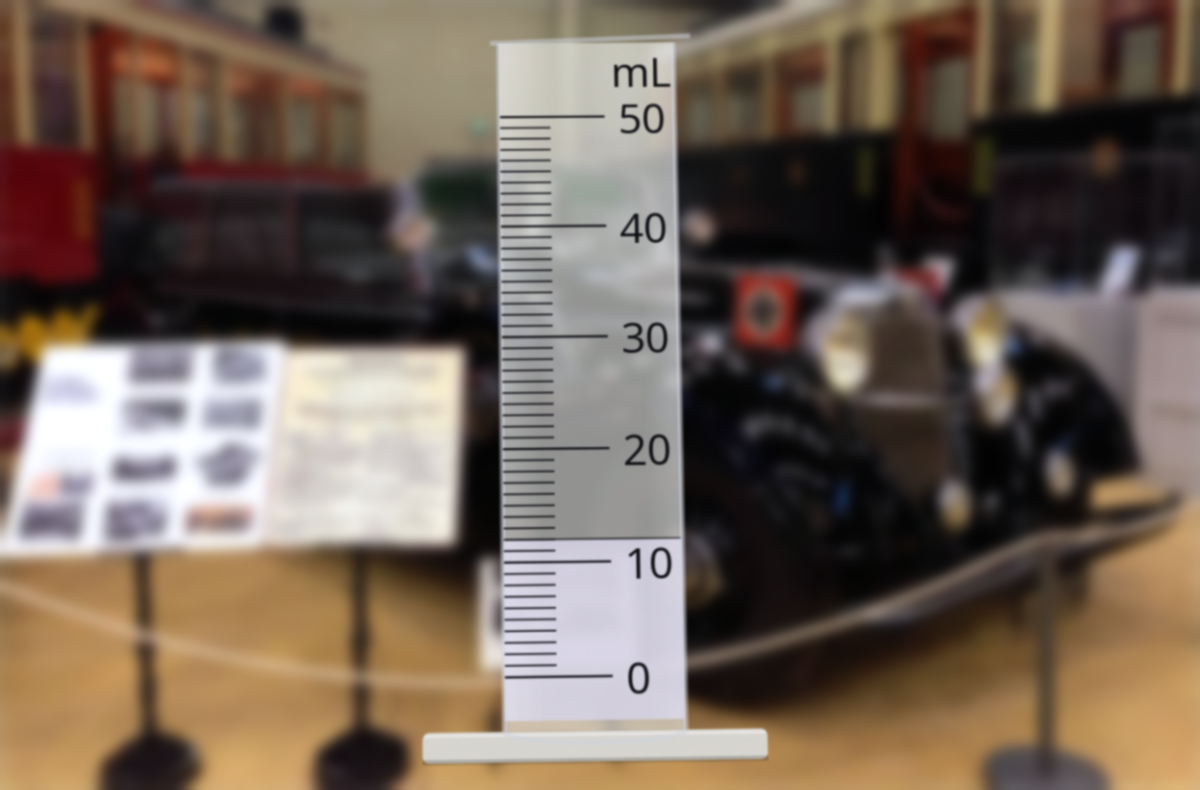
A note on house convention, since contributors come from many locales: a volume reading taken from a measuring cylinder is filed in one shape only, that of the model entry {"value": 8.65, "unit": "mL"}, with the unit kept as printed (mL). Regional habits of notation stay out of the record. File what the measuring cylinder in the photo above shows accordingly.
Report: {"value": 12, "unit": "mL"}
